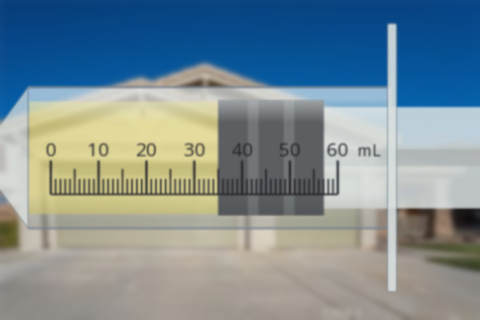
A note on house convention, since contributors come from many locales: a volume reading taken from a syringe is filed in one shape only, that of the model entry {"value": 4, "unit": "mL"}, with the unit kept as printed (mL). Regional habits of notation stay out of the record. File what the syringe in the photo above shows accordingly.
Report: {"value": 35, "unit": "mL"}
